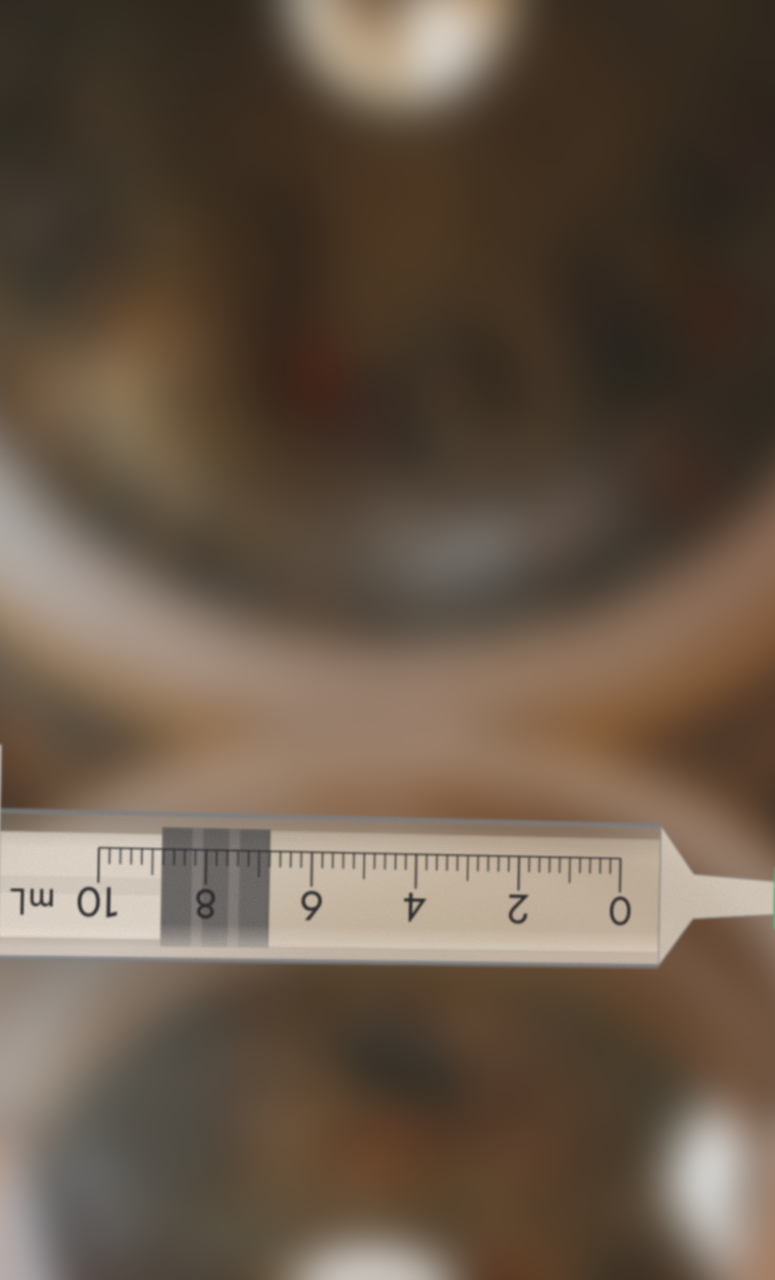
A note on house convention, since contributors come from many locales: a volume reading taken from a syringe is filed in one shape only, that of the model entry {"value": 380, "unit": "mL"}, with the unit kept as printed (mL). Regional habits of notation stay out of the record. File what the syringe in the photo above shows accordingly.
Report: {"value": 6.8, "unit": "mL"}
